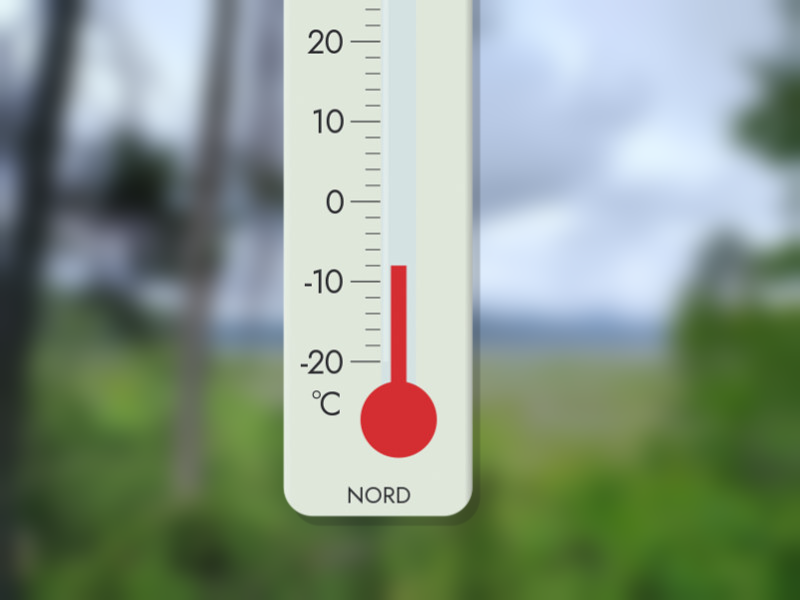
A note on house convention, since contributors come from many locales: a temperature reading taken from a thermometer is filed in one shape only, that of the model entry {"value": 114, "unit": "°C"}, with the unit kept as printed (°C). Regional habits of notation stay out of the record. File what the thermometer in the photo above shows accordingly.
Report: {"value": -8, "unit": "°C"}
